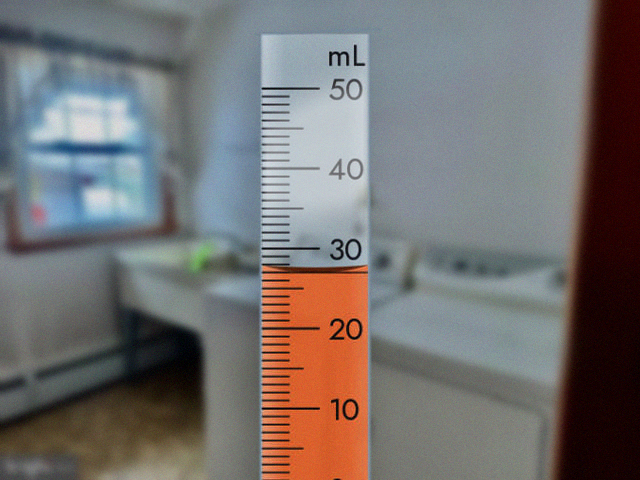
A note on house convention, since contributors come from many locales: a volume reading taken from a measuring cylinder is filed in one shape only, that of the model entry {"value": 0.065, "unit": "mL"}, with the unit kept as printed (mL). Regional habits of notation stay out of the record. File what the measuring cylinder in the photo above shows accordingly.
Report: {"value": 27, "unit": "mL"}
